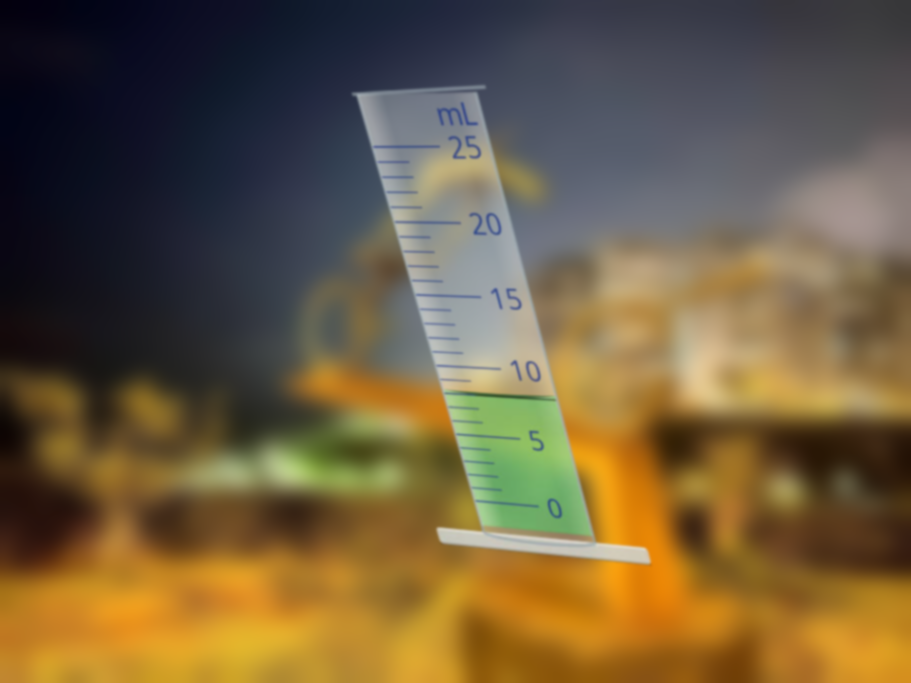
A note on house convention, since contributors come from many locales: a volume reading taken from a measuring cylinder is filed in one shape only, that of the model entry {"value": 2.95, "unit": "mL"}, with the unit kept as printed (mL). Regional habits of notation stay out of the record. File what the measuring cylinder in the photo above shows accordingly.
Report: {"value": 8, "unit": "mL"}
